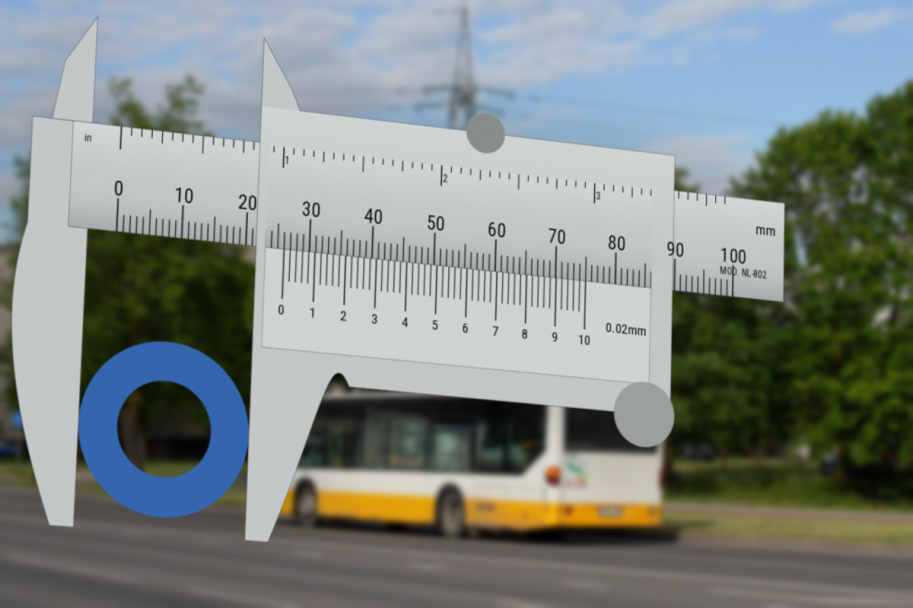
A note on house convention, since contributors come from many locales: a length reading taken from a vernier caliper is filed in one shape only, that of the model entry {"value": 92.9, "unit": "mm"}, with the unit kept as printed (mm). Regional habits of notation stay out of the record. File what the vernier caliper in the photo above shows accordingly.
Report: {"value": 26.0, "unit": "mm"}
